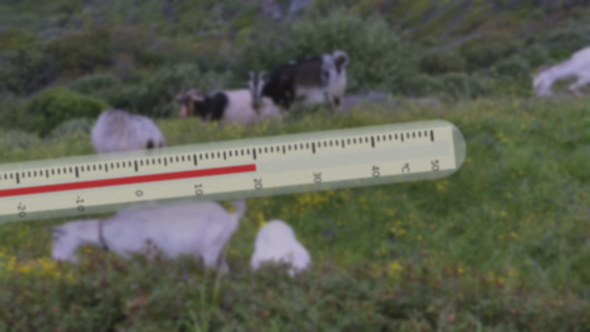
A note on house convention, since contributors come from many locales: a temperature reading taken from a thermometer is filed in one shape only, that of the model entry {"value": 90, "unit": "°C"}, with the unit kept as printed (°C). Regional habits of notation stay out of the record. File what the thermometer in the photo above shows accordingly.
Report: {"value": 20, "unit": "°C"}
